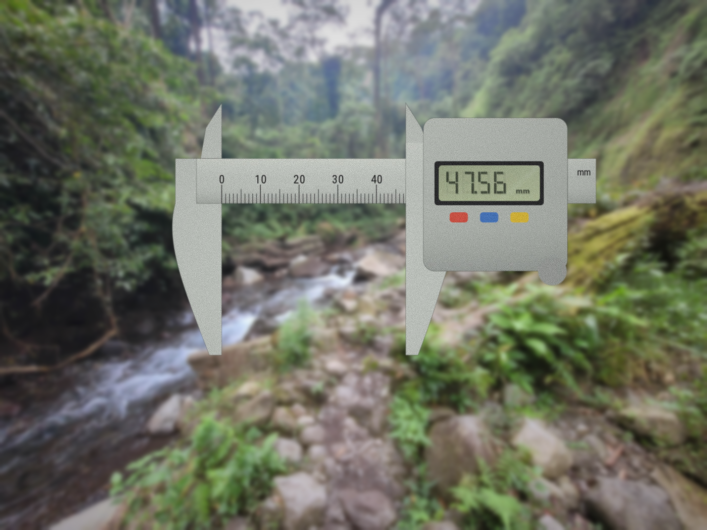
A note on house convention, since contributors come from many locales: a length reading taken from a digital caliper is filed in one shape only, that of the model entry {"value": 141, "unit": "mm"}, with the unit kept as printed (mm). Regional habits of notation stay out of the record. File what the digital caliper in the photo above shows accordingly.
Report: {"value": 47.56, "unit": "mm"}
